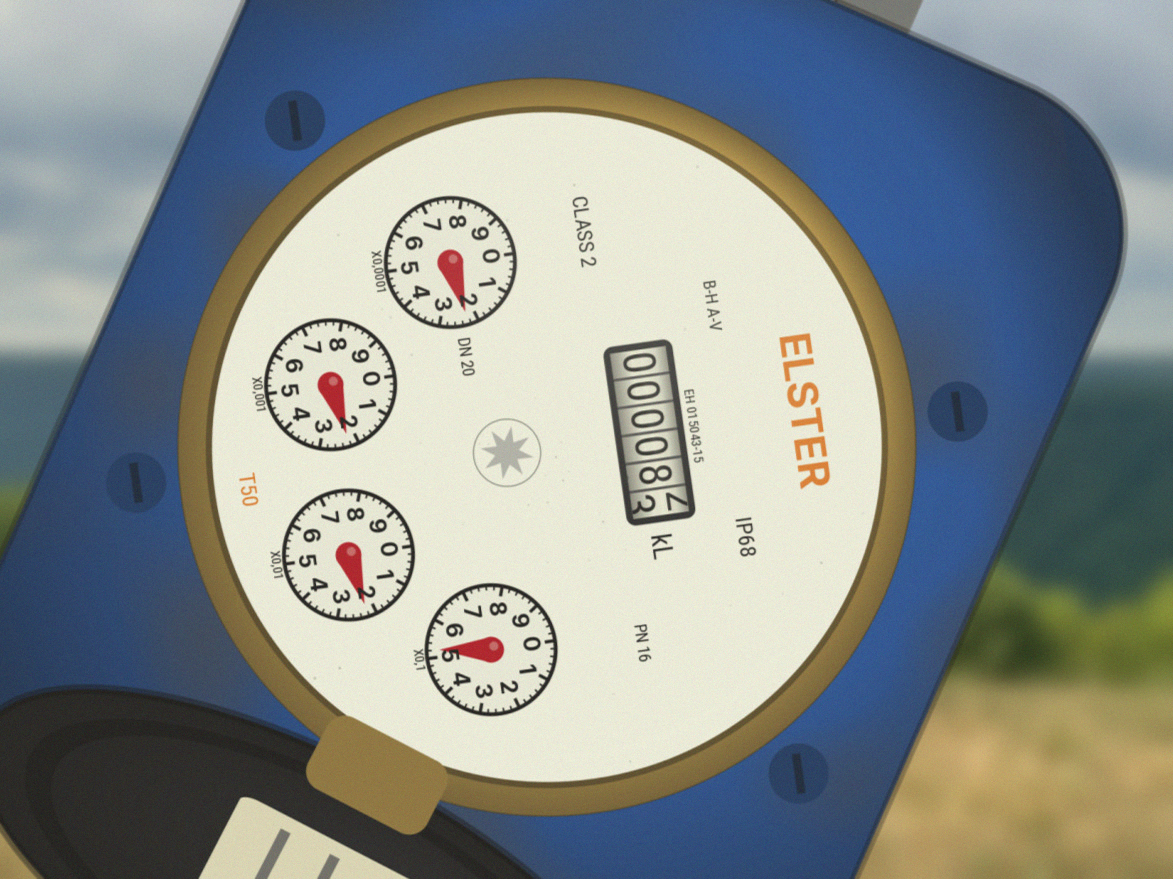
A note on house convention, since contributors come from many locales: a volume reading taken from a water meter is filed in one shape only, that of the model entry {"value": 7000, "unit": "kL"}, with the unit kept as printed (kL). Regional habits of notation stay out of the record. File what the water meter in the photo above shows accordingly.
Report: {"value": 82.5222, "unit": "kL"}
